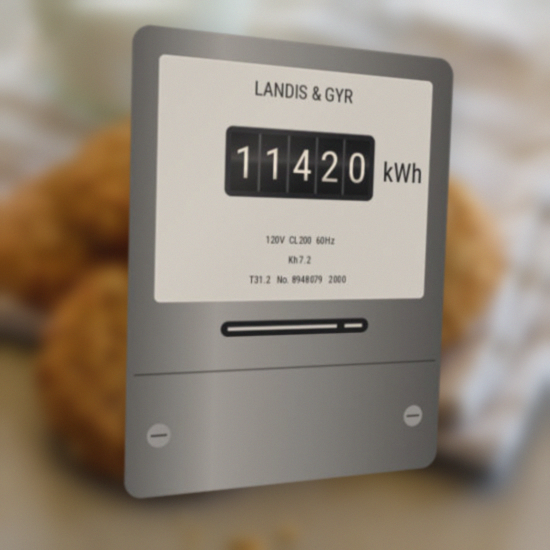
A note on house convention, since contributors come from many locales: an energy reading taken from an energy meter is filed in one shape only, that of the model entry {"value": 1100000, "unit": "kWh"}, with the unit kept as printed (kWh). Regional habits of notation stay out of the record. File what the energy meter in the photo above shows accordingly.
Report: {"value": 11420, "unit": "kWh"}
